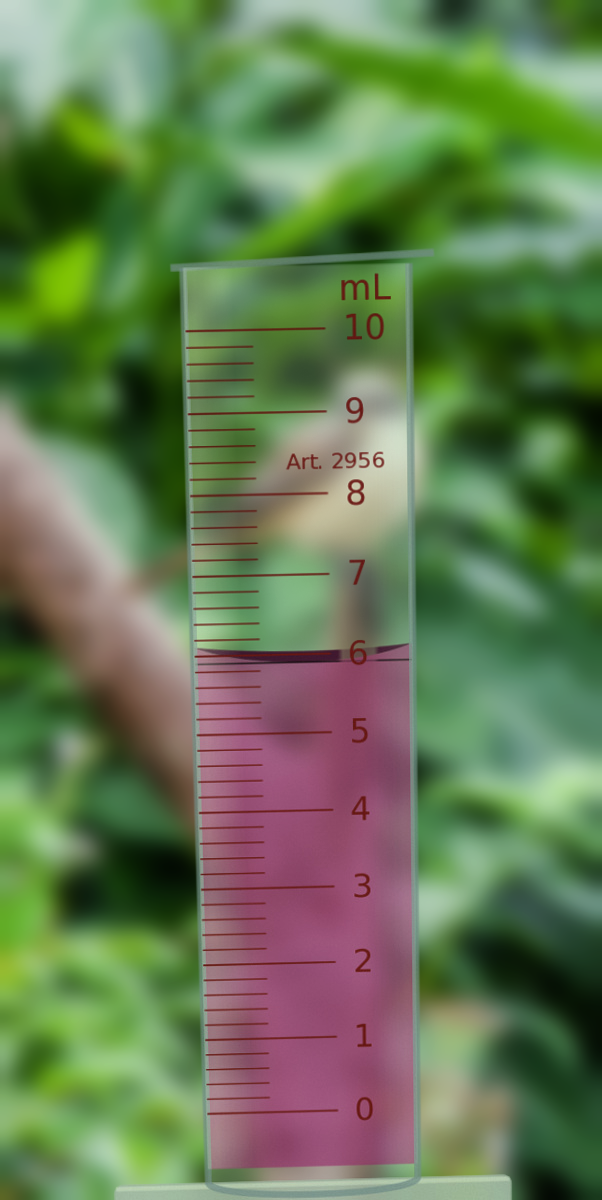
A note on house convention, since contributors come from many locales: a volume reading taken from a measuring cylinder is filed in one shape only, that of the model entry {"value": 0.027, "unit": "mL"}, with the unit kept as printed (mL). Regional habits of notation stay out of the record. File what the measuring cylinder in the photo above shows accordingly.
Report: {"value": 5.9, "unit": "mL"}
